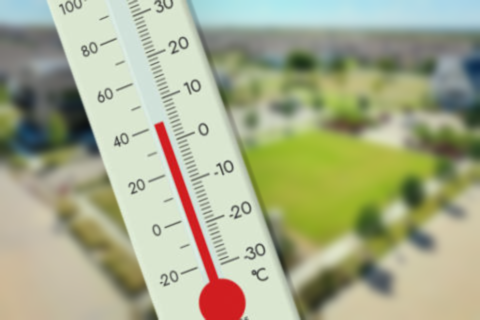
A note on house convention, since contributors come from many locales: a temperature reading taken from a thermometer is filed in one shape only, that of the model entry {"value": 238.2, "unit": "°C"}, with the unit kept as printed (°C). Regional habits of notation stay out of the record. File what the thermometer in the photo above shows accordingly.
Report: {"value": 5, "unit": "°C"}
